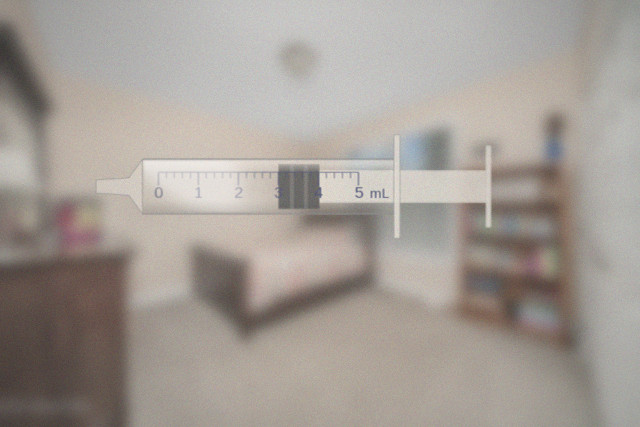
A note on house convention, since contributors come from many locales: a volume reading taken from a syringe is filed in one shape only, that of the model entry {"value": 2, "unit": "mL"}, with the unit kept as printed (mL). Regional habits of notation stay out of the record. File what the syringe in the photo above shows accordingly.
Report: {"value": 3, "unit": "mL"}
